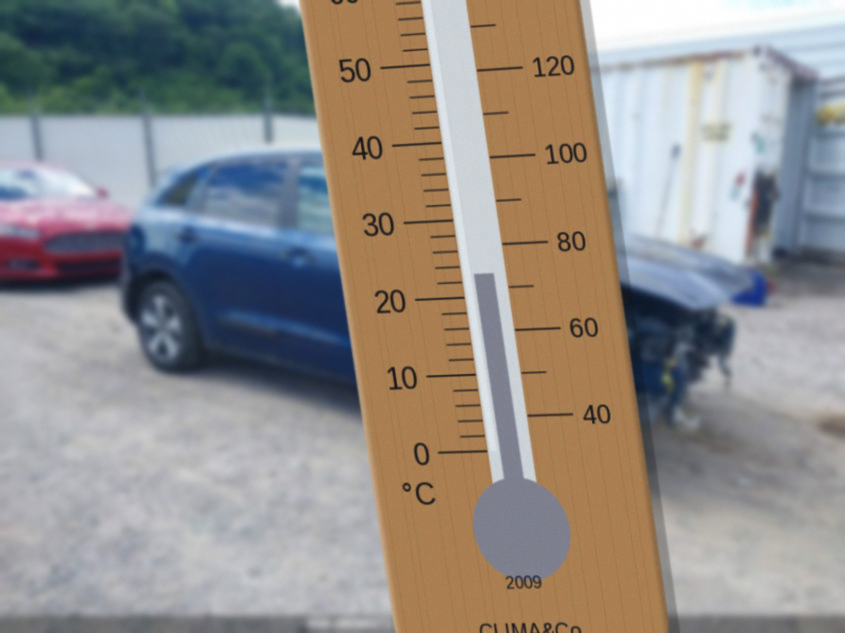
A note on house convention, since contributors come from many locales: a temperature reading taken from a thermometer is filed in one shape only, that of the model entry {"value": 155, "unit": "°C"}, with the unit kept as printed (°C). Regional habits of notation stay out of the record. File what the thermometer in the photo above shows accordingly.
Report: {"value": 23, "unit": "°C"}
